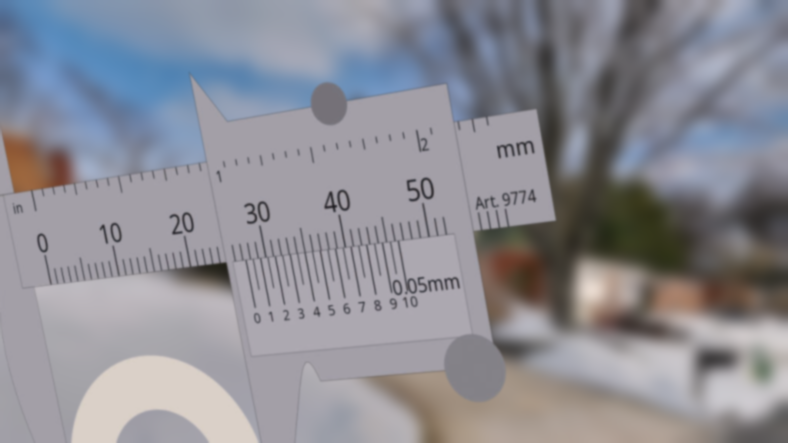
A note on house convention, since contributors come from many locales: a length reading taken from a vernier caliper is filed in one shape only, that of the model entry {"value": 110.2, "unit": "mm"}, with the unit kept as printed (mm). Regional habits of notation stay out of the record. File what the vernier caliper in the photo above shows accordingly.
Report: {"value": 27.4, "unit": "mm"}
